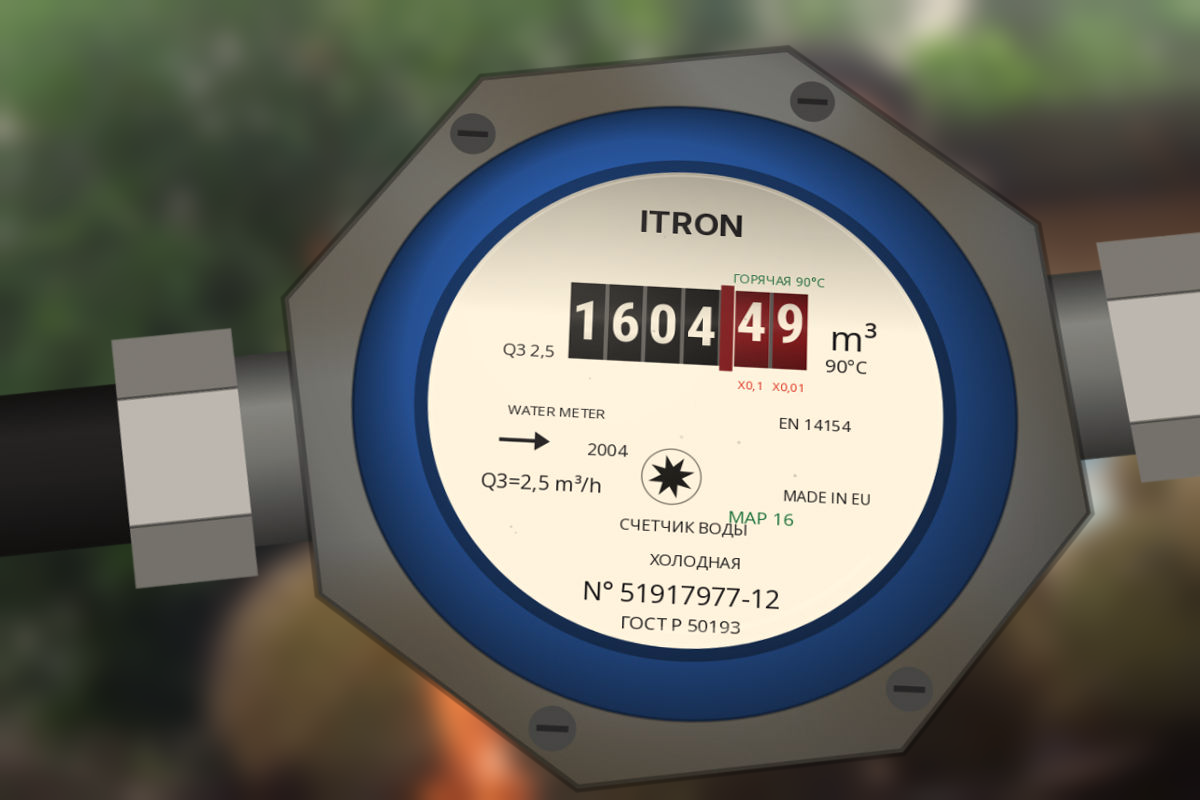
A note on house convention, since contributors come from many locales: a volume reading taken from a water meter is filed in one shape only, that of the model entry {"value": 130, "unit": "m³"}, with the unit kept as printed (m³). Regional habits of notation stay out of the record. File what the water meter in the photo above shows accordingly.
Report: {"value": 1604.49, "unit": "m³"}
